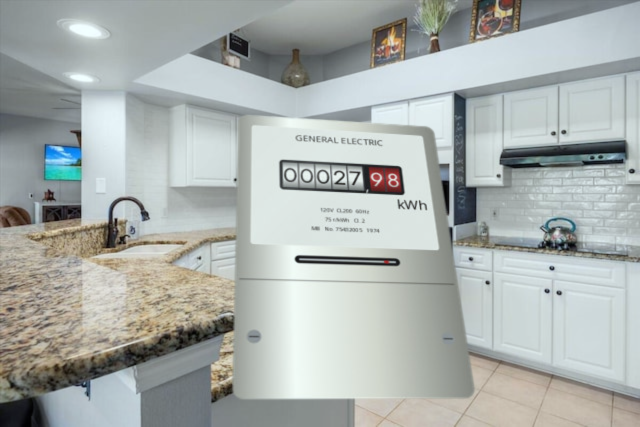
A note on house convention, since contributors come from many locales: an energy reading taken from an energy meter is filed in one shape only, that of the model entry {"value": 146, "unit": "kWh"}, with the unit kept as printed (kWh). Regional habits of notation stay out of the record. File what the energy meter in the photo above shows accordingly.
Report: {"value": 27.98, "unit": "kWh"}
